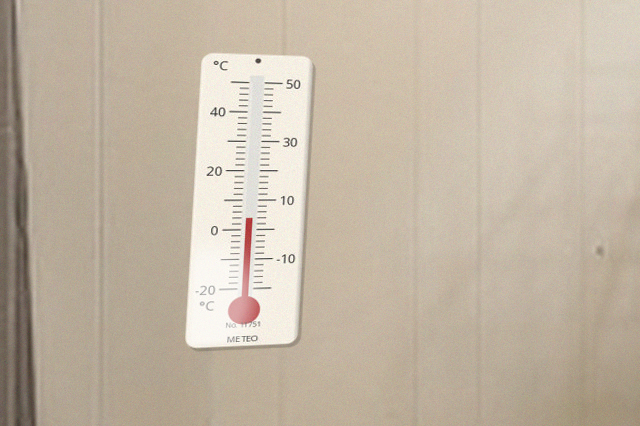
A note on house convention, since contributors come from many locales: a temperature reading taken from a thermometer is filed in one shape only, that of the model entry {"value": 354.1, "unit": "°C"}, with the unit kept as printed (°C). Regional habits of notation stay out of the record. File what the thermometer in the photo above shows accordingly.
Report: {"value": 4, "unit": "°C"}
